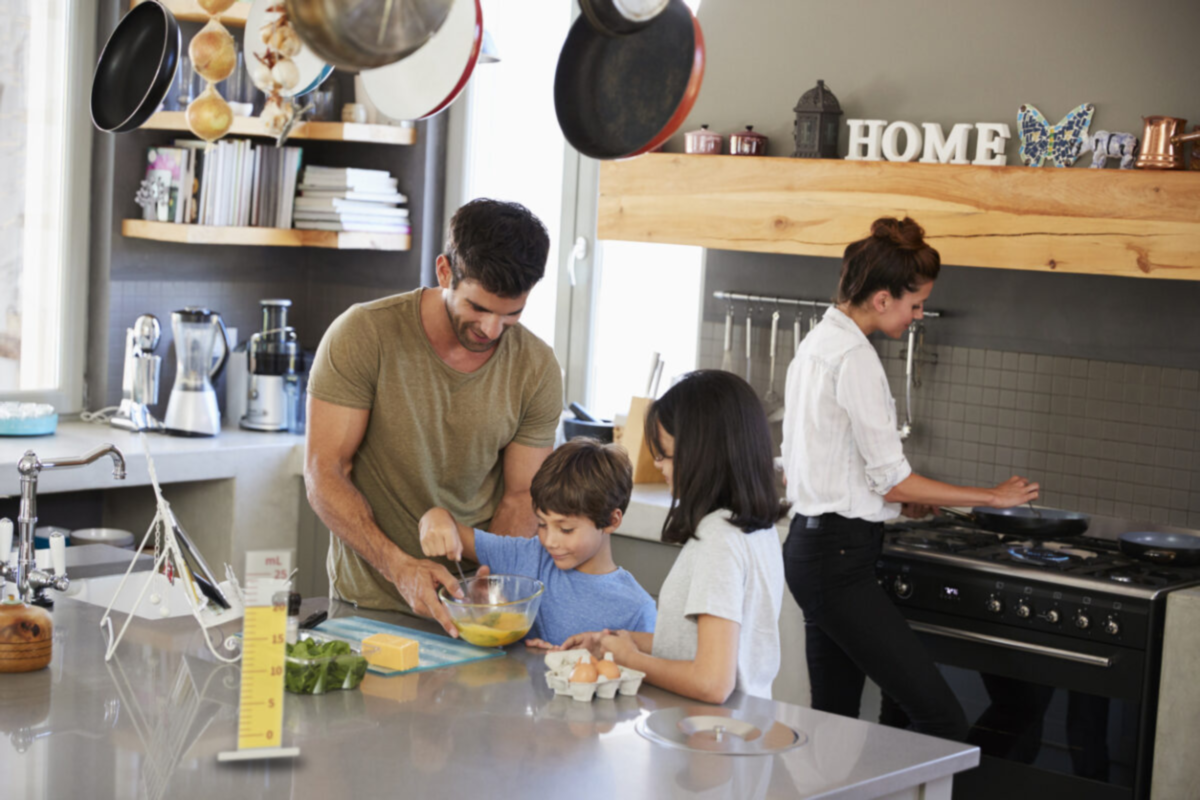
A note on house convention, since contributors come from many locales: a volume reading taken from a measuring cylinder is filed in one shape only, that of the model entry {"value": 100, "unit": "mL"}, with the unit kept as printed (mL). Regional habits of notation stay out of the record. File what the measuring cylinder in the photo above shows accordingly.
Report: {"value": 20, "unit": "mL"}
